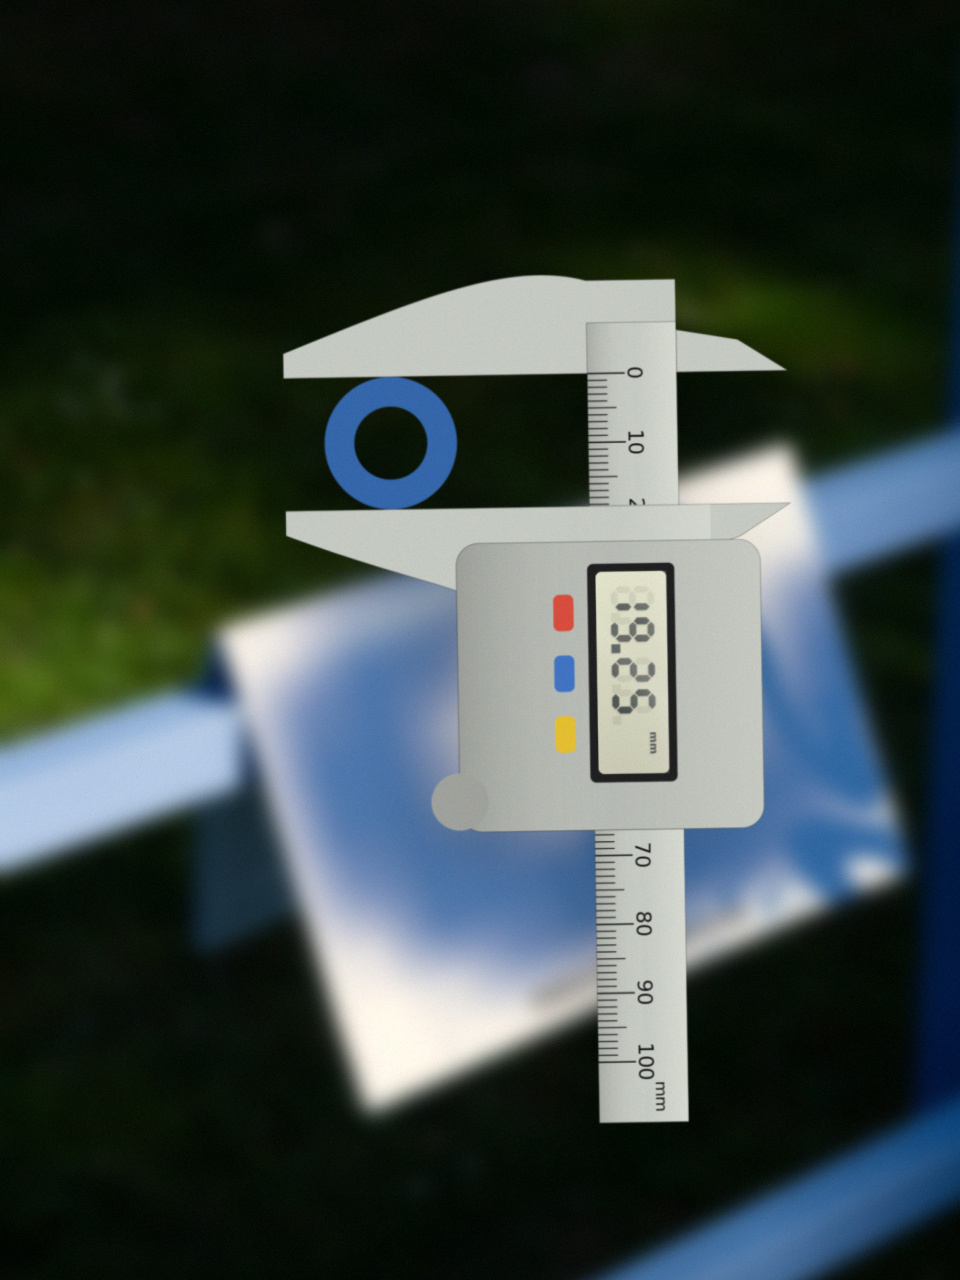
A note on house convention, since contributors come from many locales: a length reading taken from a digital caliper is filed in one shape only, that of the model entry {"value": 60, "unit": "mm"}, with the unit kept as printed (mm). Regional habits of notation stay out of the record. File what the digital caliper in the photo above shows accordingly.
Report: {"value": 19.25, "unit": "mm"}
